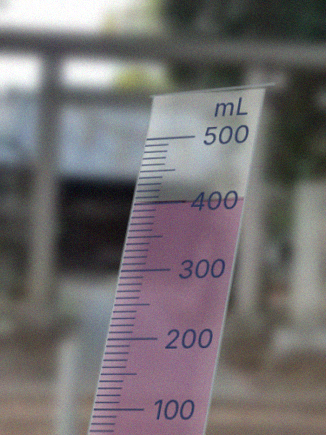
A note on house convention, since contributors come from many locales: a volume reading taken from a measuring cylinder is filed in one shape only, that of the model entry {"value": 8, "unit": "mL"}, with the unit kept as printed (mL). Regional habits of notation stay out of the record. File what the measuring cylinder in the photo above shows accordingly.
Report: {"value": 400, "unit": "mL"}
